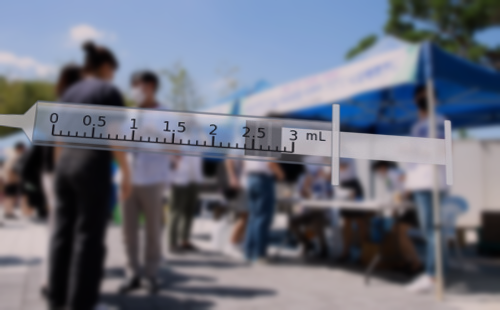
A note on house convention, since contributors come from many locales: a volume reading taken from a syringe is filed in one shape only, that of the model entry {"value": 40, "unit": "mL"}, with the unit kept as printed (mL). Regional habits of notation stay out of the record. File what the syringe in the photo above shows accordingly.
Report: {"value": 2.4, "unit": "mL"}
